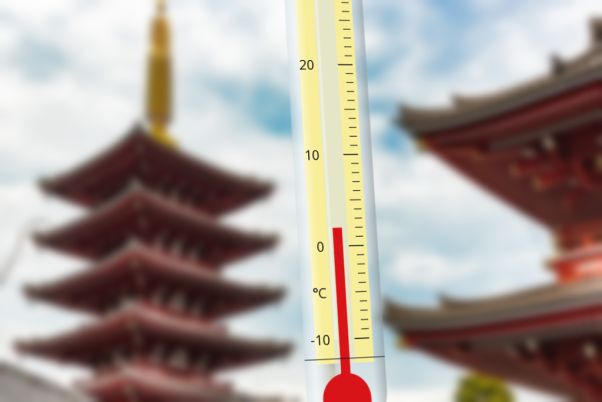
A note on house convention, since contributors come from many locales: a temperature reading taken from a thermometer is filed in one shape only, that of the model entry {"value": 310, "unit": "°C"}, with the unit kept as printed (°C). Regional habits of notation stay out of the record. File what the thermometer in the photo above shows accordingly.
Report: {"value": 2, "unit": "°C"}
